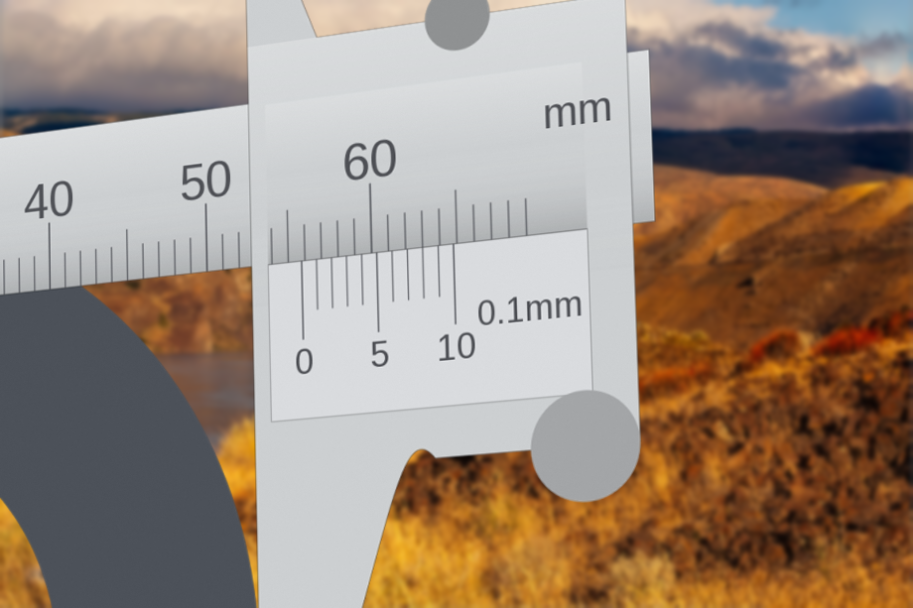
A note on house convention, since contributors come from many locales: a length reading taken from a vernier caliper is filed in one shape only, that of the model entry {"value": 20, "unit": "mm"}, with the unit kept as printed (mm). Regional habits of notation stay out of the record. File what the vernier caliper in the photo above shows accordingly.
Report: {"value": 55.8, "unit": "mm"}
